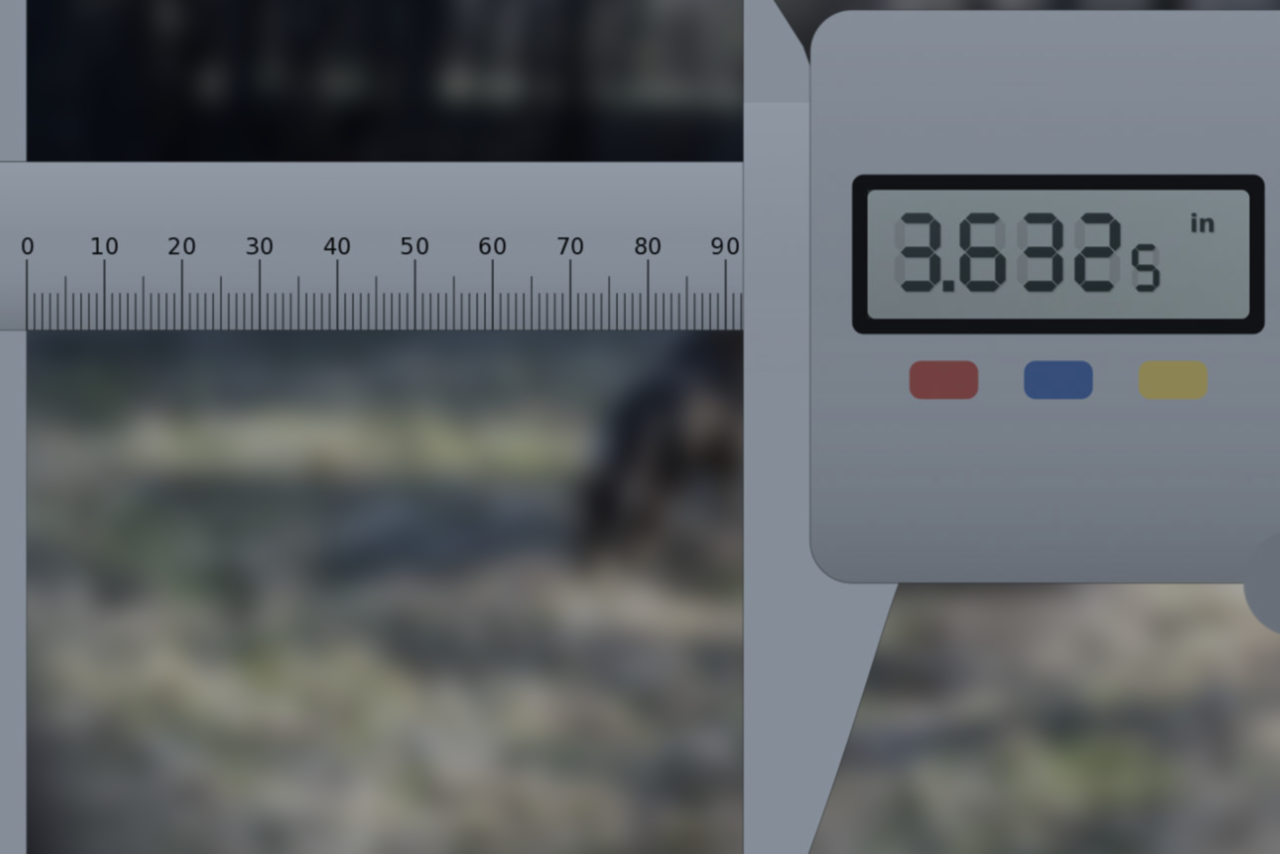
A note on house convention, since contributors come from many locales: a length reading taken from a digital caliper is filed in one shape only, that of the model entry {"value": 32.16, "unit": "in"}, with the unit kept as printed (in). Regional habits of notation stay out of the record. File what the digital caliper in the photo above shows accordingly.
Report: {"value": 3.6325, "unit": "in"}
